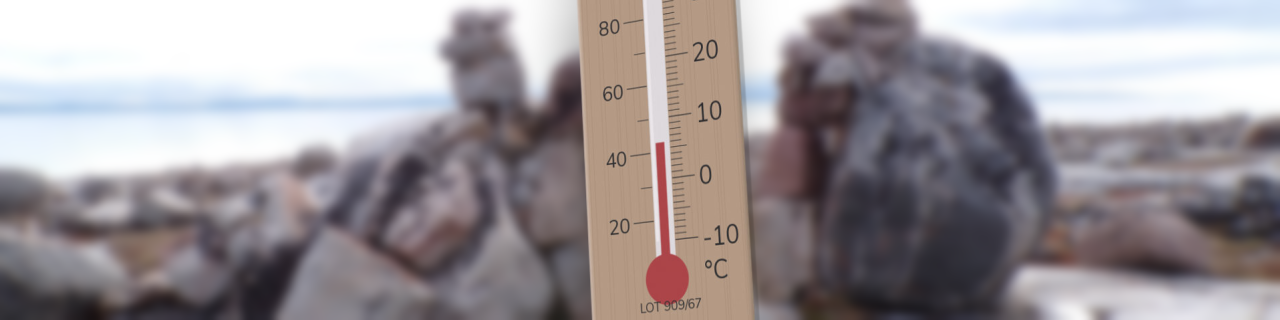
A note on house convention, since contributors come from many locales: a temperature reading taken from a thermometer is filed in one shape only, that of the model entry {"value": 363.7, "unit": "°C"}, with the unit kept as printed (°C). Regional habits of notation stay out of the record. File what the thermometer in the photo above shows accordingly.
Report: {"value": 6, "unit": "°C"}
